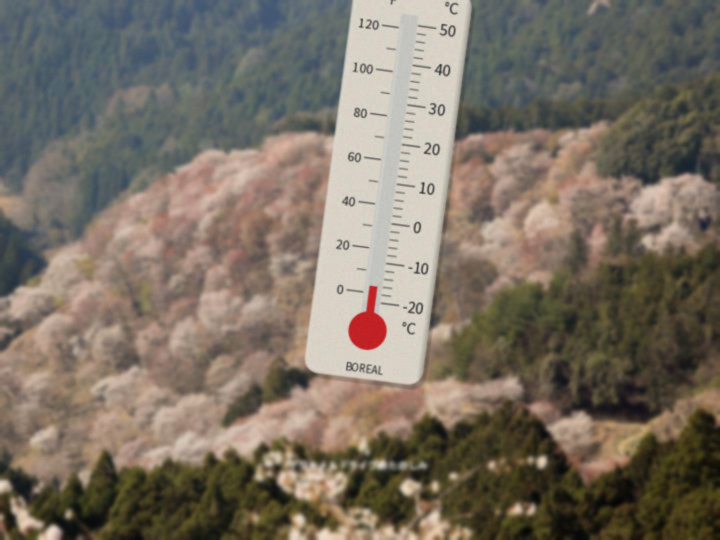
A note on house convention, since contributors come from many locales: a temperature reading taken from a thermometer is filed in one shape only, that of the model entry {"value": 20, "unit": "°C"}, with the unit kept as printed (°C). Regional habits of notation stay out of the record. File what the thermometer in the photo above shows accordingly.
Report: {"value": -16, "unit": "°C"}
